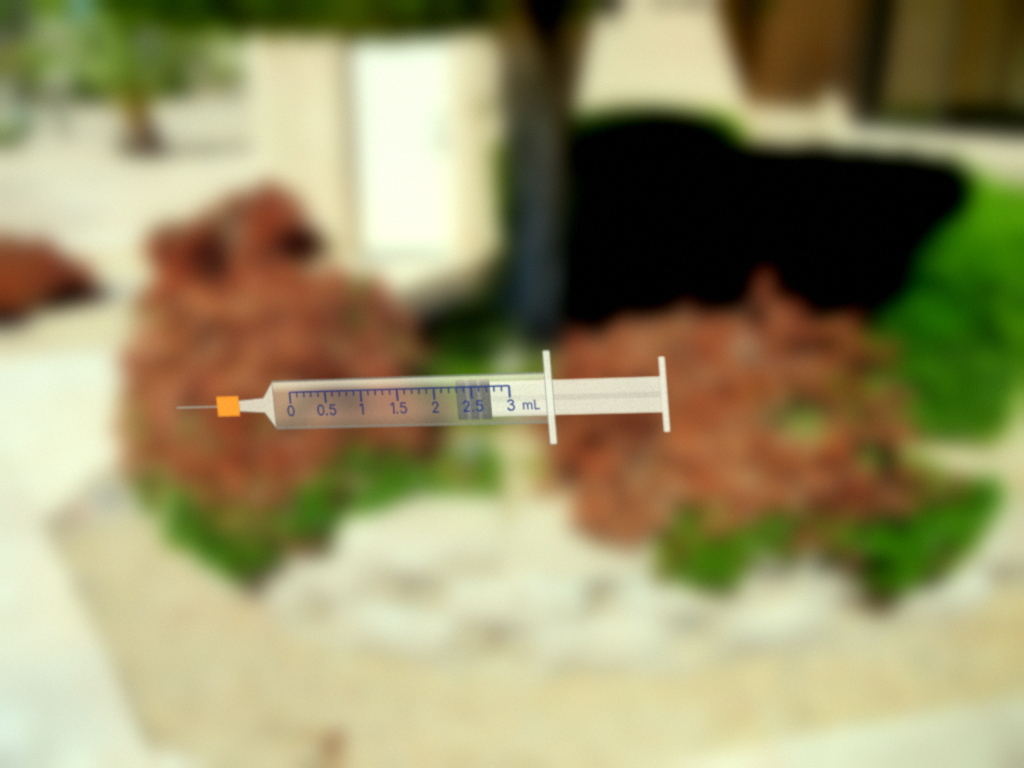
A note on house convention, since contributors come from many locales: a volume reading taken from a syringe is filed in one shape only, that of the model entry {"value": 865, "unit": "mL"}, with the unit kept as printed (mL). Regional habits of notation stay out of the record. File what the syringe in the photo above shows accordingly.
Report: {"value": 2.3, "unit": "mL"}
